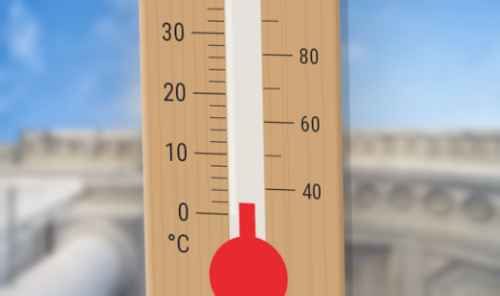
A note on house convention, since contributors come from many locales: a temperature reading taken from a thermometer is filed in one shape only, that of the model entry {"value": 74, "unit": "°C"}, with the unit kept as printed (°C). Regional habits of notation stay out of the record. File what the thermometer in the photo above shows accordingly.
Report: {"value": 2, "unit": "°C"}
